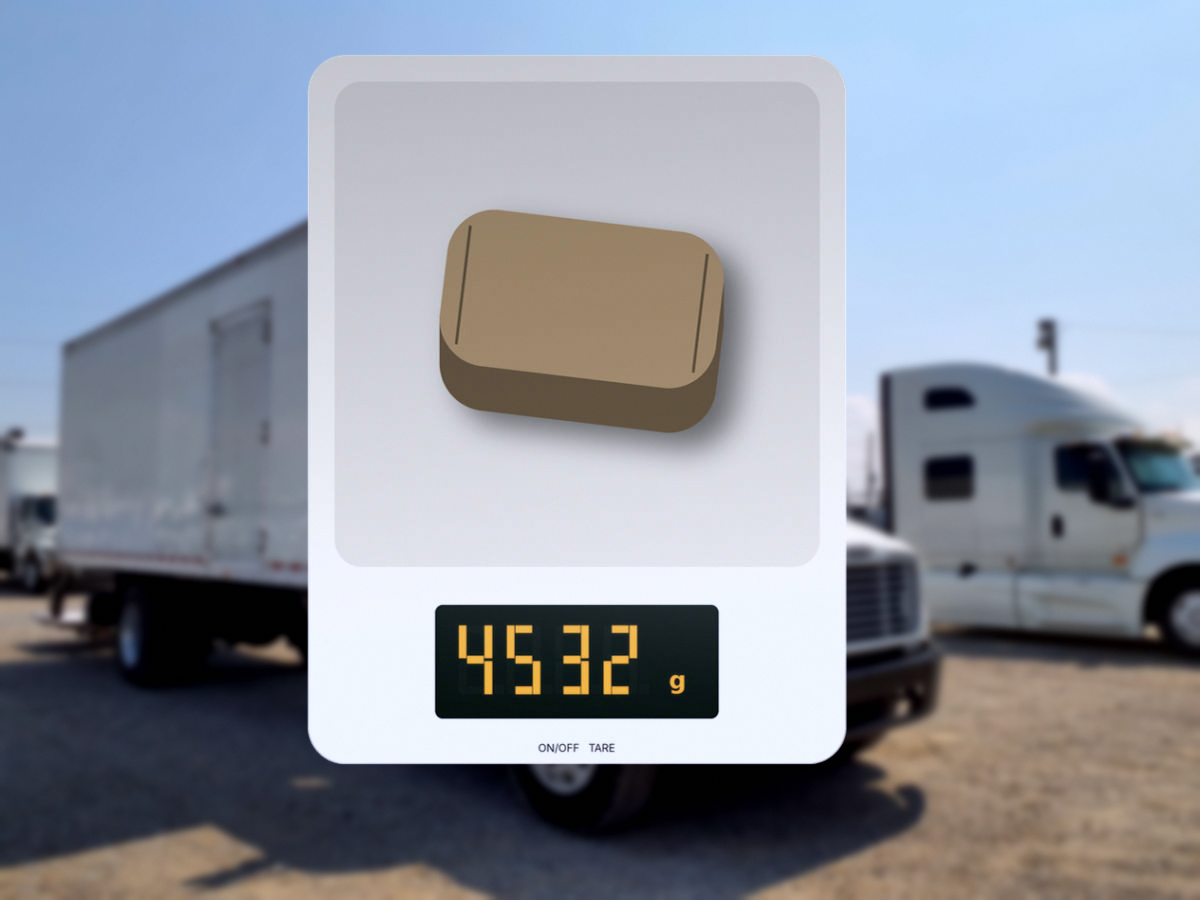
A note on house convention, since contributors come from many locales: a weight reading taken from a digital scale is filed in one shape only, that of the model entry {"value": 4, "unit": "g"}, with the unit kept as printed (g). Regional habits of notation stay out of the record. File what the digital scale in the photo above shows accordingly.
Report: {"value": 4532, "unit": "g"}
